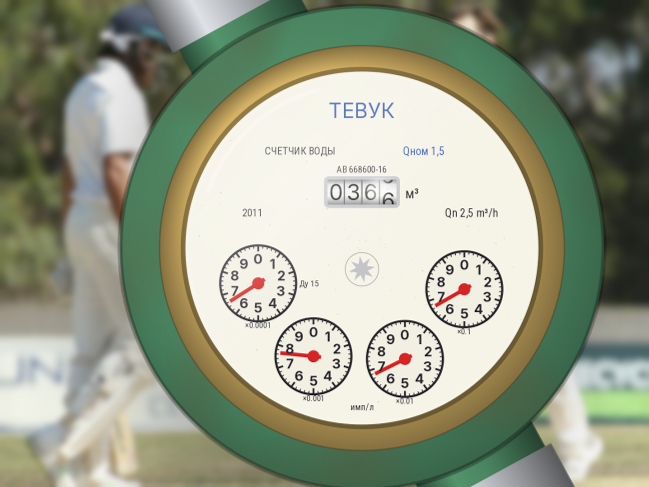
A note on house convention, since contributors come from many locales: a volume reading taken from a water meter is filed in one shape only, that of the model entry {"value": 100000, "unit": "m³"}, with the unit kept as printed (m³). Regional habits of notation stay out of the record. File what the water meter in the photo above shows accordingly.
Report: {"value": 365.6676, "unit": "m³"}
